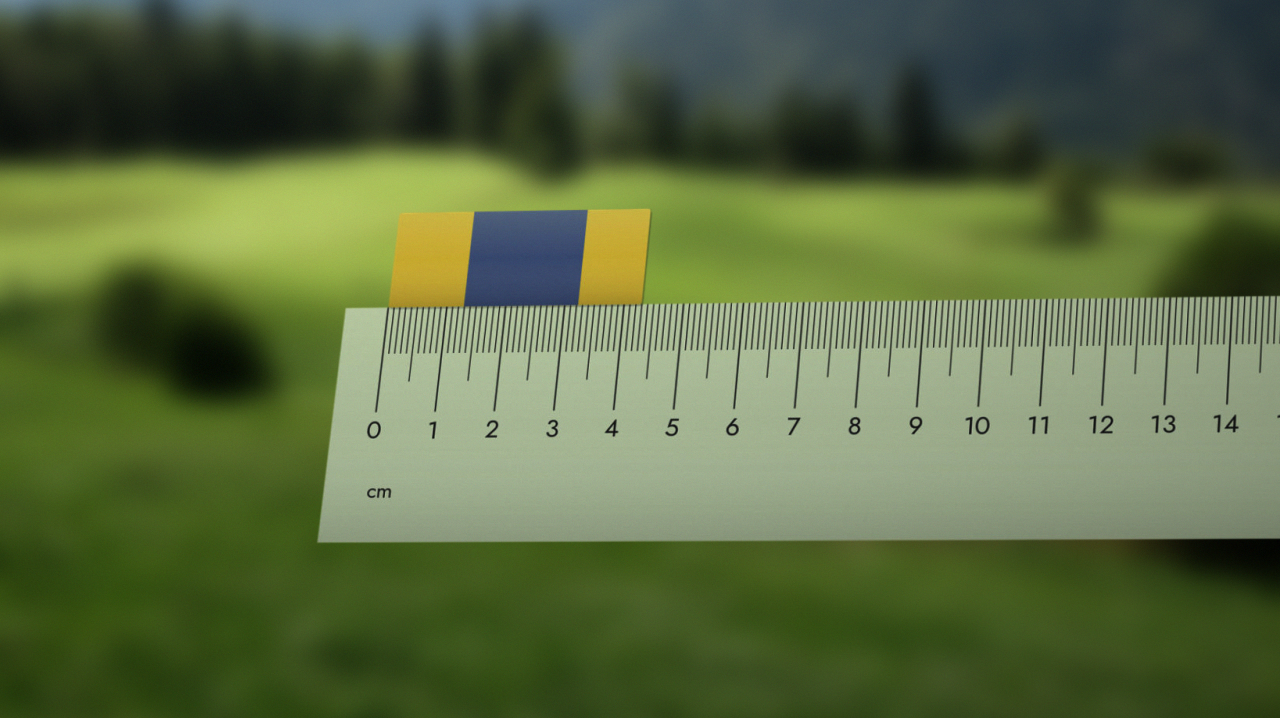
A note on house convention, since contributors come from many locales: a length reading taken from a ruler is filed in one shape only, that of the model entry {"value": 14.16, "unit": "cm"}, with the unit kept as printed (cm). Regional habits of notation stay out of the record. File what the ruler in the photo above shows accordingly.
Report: {"value": 4.3, "unit": "cm"}
